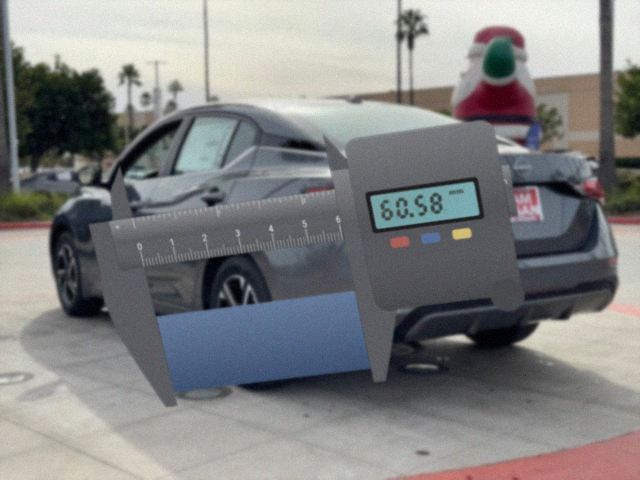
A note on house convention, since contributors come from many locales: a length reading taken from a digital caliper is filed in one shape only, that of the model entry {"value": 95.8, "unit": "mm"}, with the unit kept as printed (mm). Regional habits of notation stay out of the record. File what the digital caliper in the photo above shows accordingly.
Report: {"value": 60.58, "unit": "mm"}
